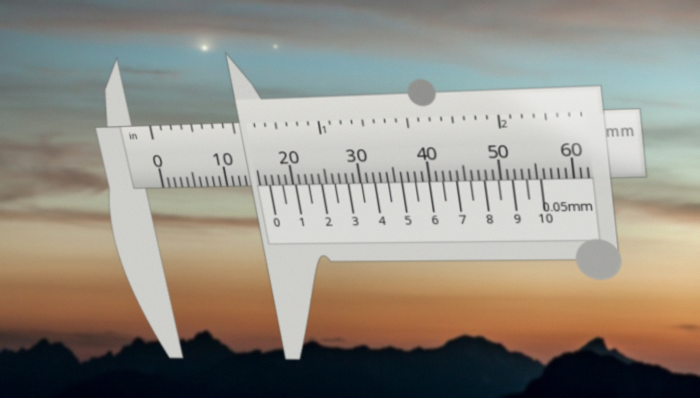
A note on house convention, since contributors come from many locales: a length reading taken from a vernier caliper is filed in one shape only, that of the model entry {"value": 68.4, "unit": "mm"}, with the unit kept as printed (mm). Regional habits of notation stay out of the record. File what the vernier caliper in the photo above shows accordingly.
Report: {"value": 16.5, "unit": "mm"}
